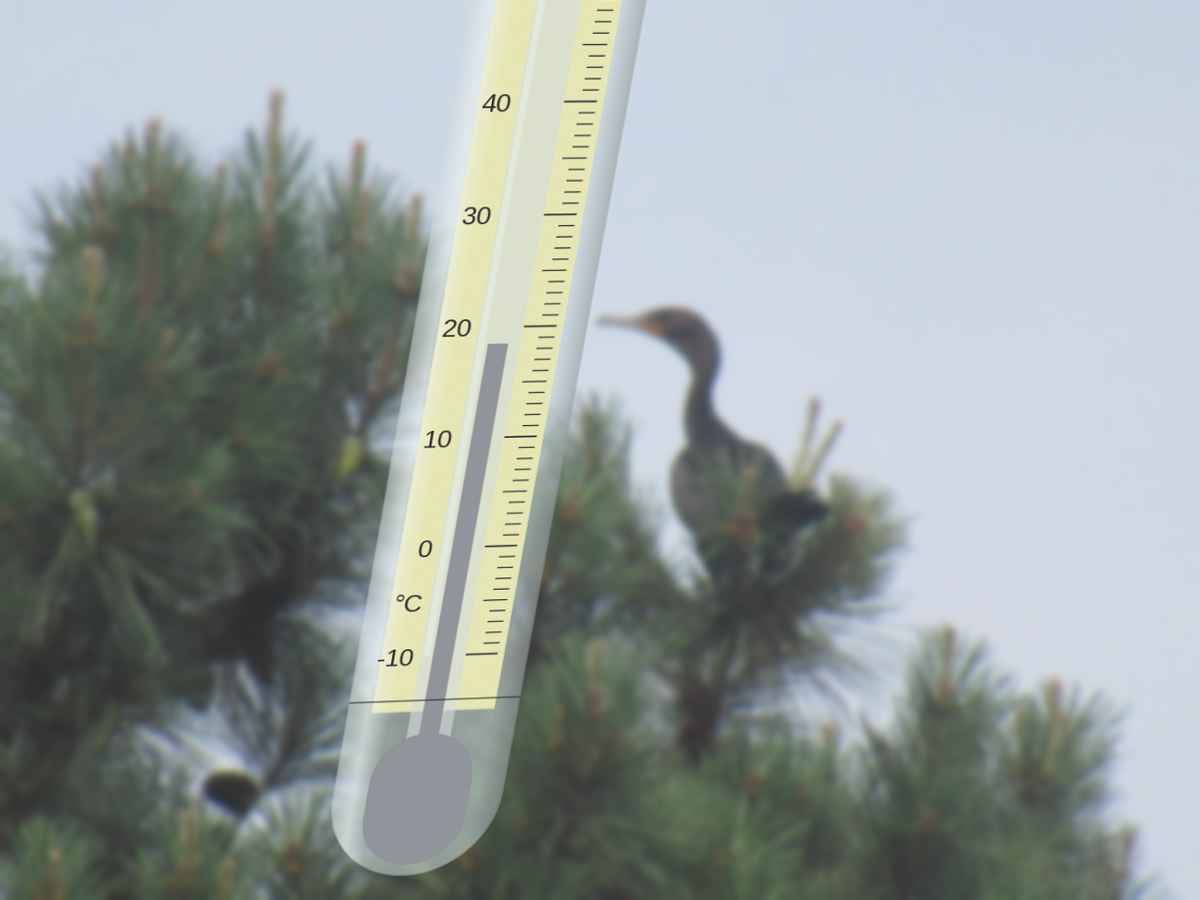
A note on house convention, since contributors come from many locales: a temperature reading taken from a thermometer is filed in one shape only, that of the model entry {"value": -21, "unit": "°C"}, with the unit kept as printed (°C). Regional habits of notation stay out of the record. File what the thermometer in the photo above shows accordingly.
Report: {"value": 18.5, "unit": "°C"}
